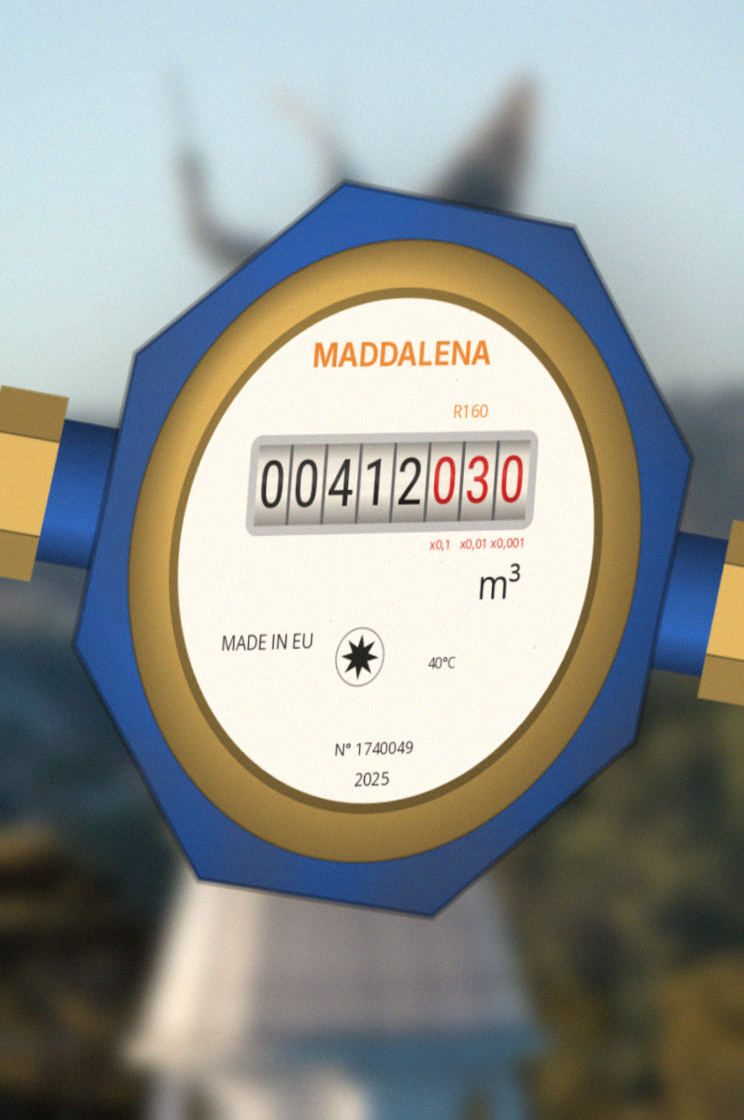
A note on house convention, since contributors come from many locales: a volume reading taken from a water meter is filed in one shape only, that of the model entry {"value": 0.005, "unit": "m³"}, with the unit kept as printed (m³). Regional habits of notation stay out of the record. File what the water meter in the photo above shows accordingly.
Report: {"value": 412.030, "unit": "m³"}
